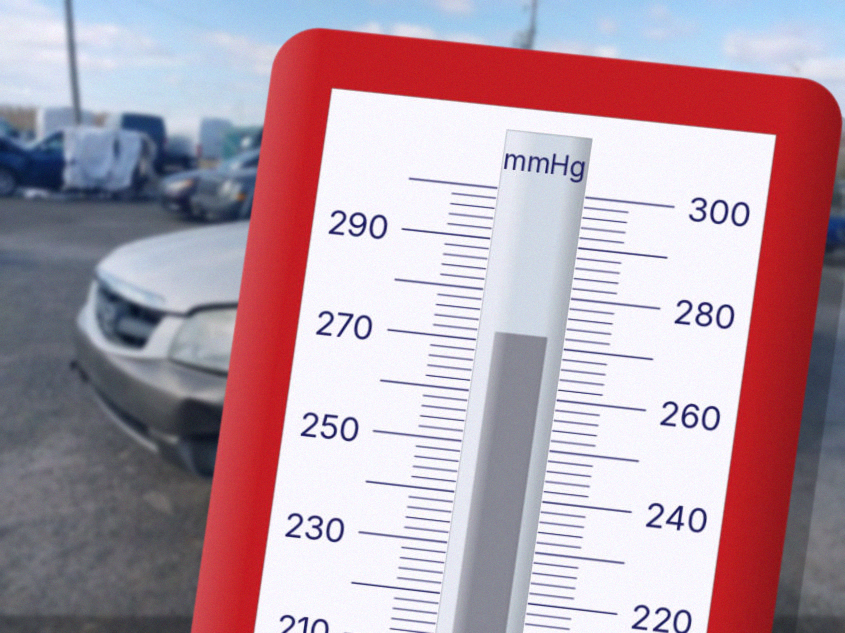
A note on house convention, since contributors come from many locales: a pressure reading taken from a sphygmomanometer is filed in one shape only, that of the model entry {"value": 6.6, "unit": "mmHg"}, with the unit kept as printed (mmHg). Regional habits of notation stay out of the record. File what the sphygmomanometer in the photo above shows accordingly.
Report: {"value": 272, "unit": "mmHg"}
